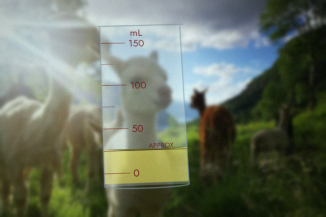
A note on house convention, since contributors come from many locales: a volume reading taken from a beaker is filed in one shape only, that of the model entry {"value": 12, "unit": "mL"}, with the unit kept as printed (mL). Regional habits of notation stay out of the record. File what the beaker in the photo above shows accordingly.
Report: {"value": 25, "unit": "mL"}
